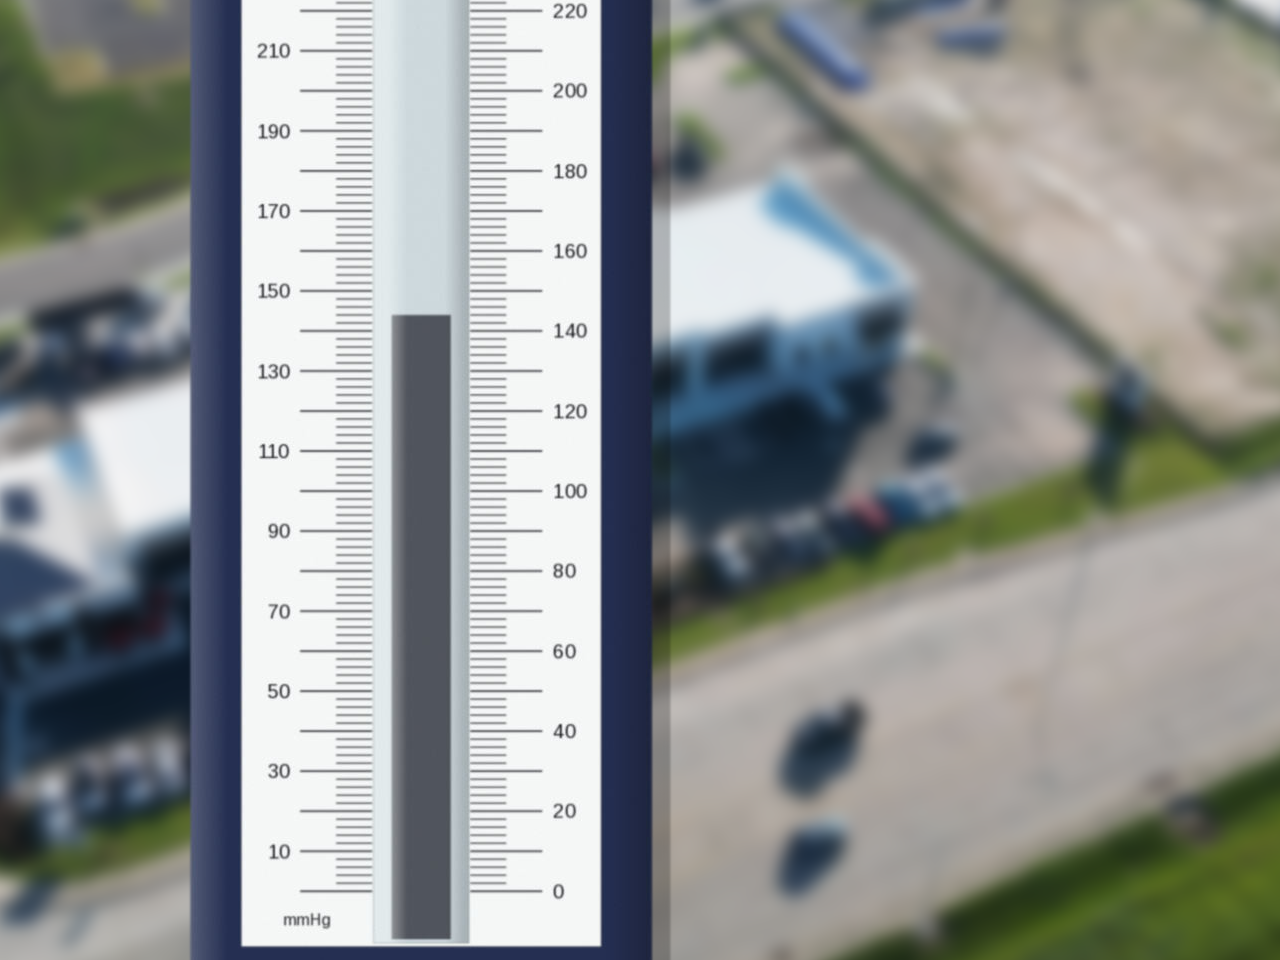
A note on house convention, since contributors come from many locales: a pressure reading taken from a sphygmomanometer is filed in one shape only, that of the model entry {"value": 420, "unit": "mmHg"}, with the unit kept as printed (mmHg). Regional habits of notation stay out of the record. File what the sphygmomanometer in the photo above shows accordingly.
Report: {"value": 144, "unit": "mmHg"}
